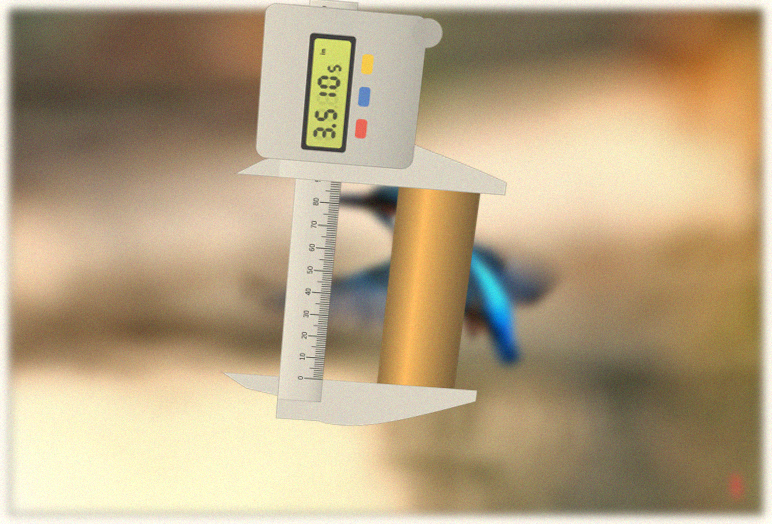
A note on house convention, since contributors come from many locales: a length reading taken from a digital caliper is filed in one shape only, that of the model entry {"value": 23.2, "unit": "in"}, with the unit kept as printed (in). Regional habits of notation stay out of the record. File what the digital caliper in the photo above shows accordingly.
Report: {"value": 3.5105, "unit": "in"}
